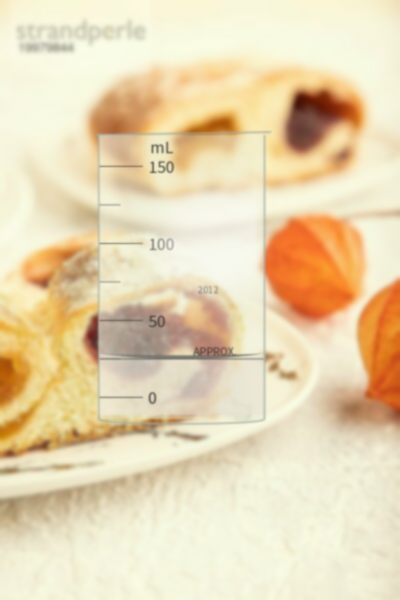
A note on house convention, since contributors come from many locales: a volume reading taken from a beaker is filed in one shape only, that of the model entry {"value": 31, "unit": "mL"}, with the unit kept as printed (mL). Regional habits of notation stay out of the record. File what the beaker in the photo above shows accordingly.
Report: {"value": 25, "unit": "mL"}
